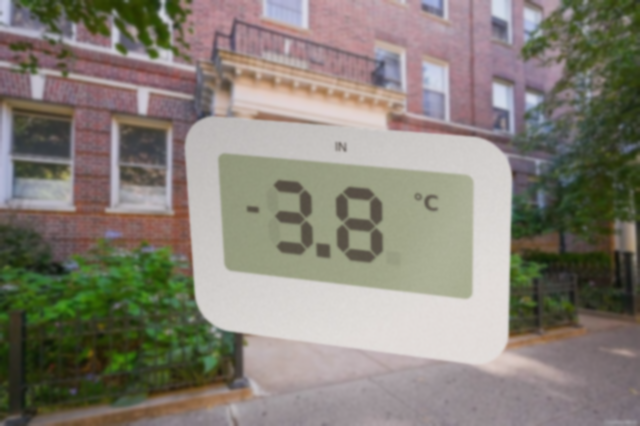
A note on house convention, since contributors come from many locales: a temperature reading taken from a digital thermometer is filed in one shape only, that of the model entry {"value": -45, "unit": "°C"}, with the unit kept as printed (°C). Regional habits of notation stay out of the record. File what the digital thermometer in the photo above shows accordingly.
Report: {"value": -3.8, "unit": "°C"}
